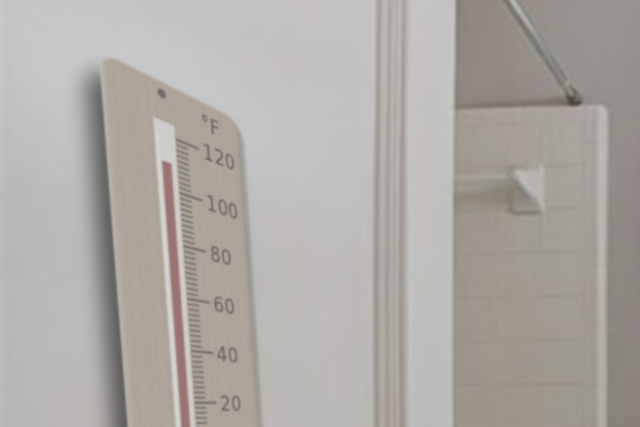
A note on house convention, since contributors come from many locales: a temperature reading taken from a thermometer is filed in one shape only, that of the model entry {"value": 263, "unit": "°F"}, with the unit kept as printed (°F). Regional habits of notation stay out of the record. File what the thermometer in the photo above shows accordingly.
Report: {"value": 110, "unit": "°F"}
